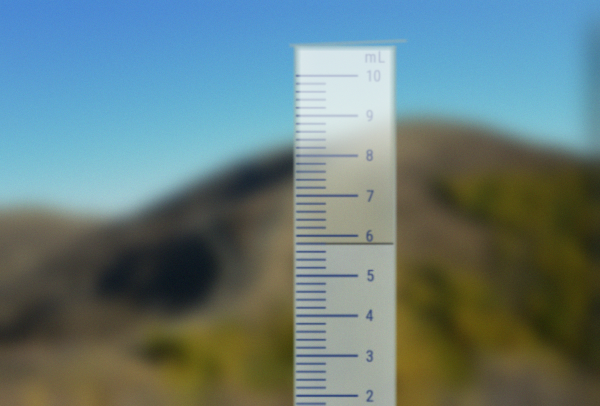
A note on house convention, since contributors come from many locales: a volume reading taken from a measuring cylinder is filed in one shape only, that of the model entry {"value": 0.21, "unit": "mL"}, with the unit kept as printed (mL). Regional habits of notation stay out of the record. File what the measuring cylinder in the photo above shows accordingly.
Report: {"value": 5.8, "unit": "mL"}
